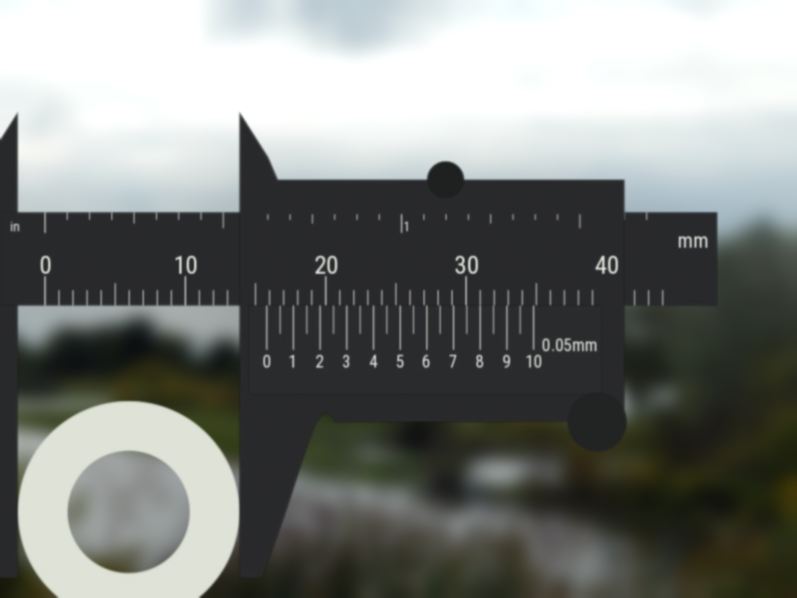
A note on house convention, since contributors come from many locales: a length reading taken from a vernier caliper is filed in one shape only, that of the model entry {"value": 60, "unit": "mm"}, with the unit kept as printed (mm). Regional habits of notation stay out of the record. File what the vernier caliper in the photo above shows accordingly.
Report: {"value": 15.8, "unit": "mm"}
